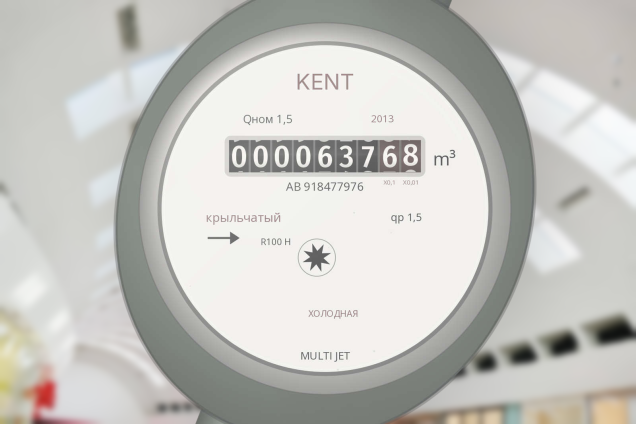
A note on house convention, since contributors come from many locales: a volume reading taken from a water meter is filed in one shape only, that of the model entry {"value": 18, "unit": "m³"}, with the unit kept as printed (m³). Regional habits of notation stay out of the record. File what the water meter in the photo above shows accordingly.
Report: {"value": 637.68, "unit": "m³"}
